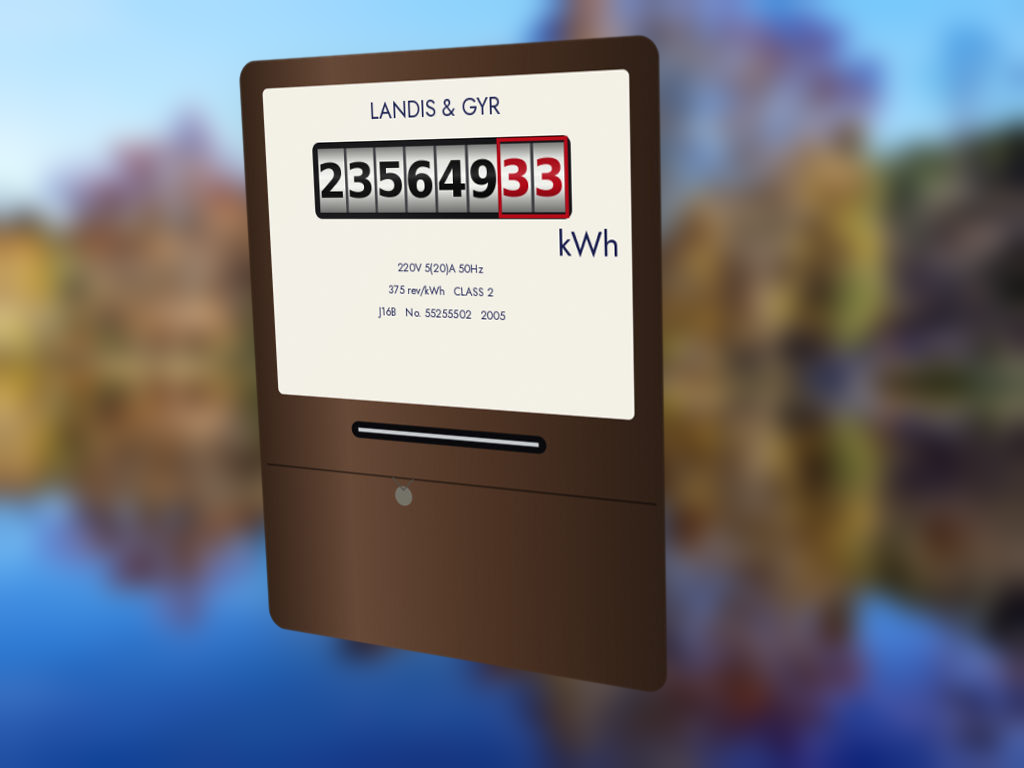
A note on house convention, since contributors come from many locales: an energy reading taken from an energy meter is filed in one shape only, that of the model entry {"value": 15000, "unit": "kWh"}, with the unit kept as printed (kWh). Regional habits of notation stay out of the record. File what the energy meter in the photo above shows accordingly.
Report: {"value": 235649.33, "unit": "kWh"}
